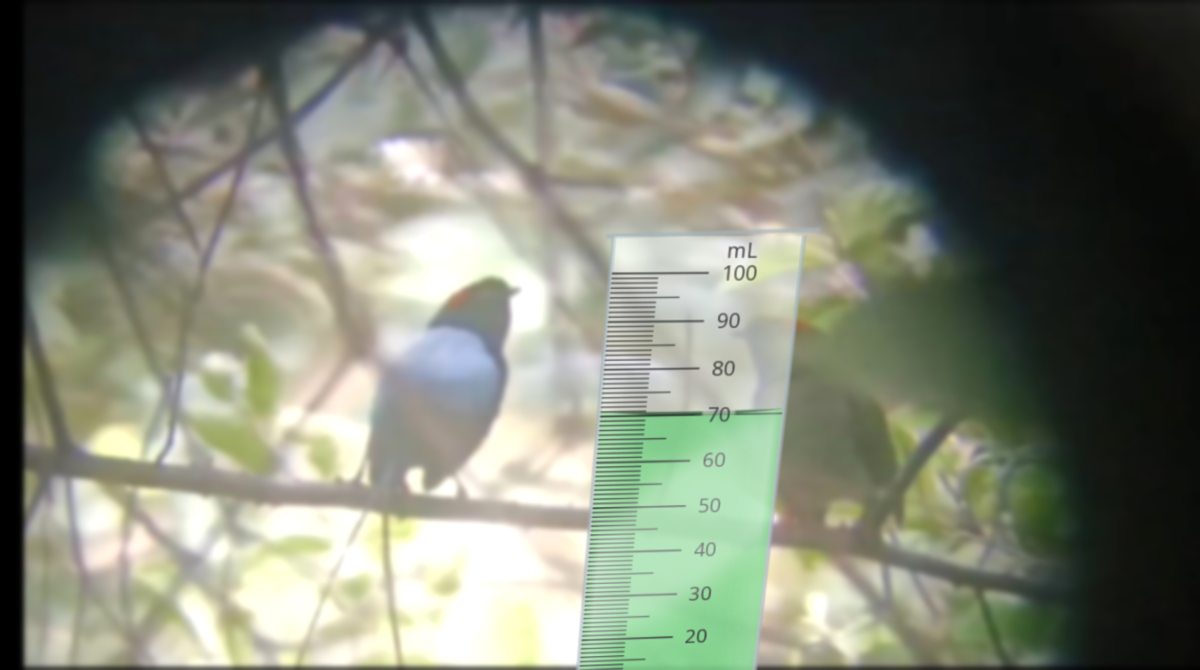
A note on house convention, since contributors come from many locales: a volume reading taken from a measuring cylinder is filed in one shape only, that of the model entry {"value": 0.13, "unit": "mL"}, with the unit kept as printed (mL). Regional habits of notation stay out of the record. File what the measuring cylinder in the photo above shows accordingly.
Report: {"value": 70, "unit": "mL"}
